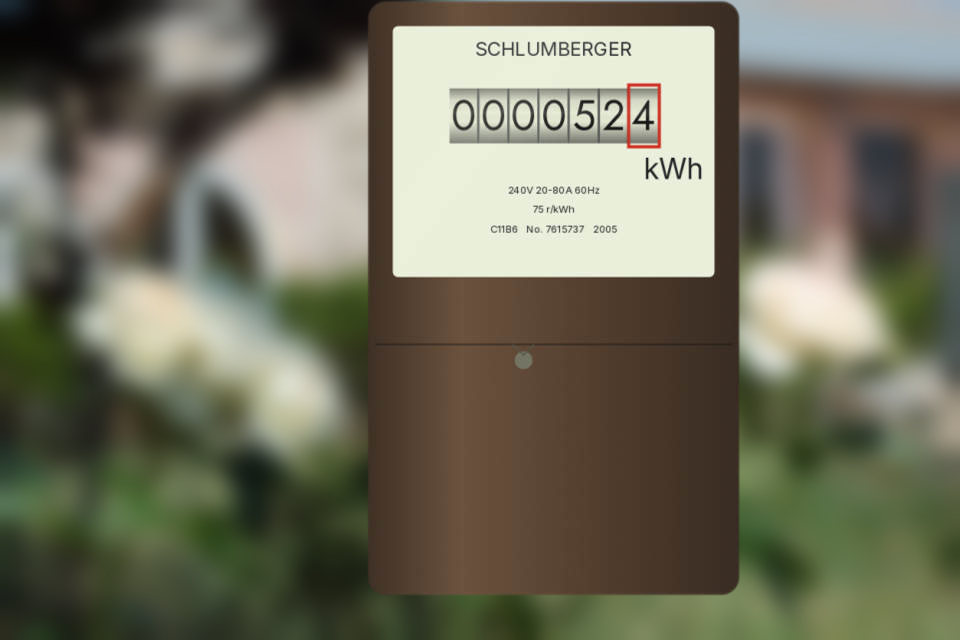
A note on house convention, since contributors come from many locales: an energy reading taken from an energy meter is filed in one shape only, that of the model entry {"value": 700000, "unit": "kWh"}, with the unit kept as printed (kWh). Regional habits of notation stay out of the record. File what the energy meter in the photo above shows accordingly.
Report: {"value": 52.4, "unit": "kWh"}
